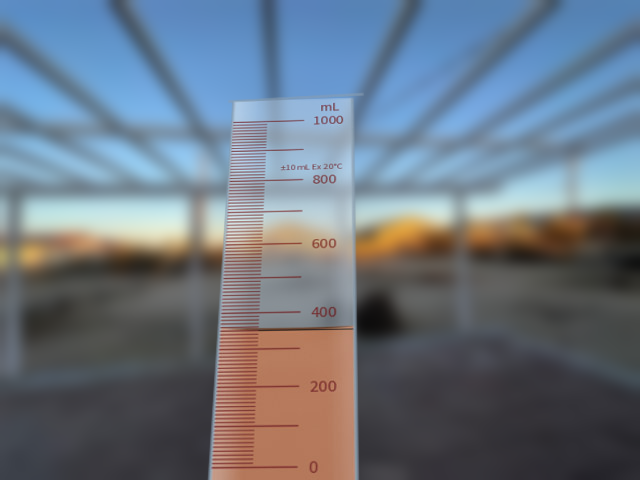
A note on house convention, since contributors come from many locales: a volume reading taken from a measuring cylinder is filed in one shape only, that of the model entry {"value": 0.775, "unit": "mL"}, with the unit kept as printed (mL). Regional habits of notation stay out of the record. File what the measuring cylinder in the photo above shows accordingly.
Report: {"value": 350, "unit": "mL"}
